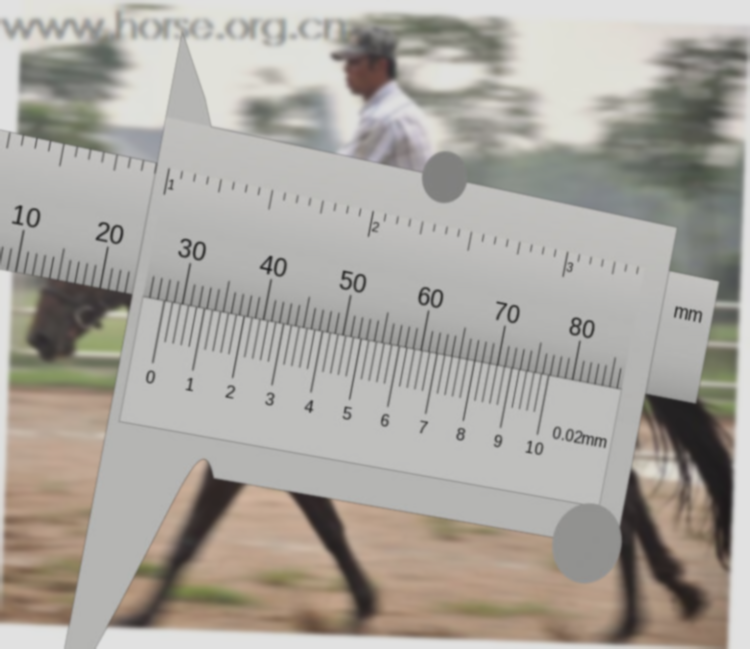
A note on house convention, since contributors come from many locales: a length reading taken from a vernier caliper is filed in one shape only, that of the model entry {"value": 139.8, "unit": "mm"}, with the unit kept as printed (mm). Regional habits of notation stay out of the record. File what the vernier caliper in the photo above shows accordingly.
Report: {"value": 27.8, "unit": "mm"}
